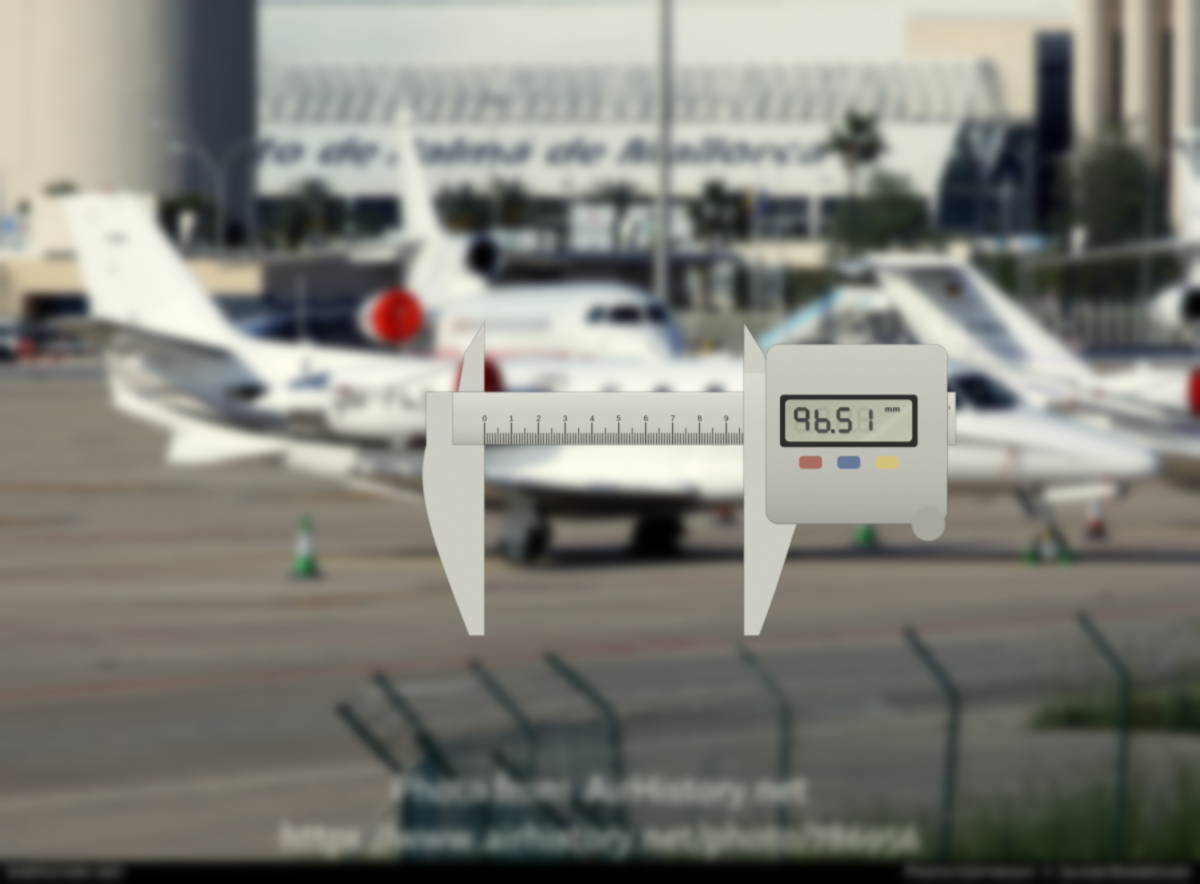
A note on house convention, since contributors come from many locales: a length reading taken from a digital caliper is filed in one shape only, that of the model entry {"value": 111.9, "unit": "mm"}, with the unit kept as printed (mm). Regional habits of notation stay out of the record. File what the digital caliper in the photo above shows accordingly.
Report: {"value": 96.51, "unit": "mm"}
